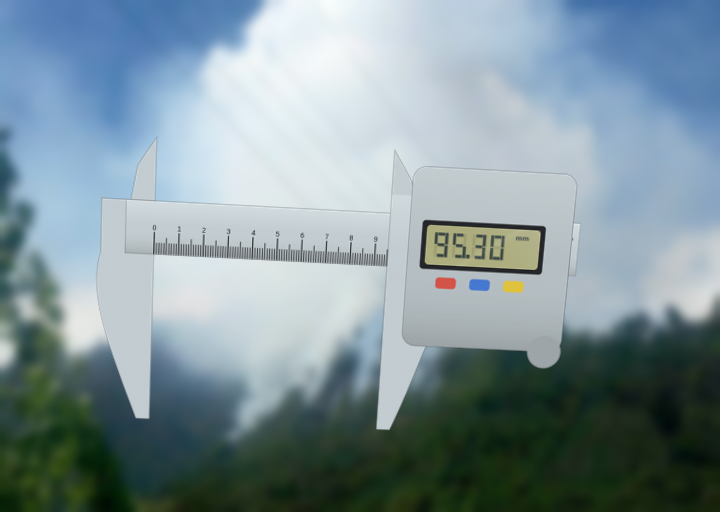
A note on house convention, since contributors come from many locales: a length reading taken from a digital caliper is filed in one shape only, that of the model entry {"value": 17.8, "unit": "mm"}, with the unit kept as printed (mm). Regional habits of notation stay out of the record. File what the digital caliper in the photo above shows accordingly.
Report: {"value": 95.30, "unit": "mm"}
